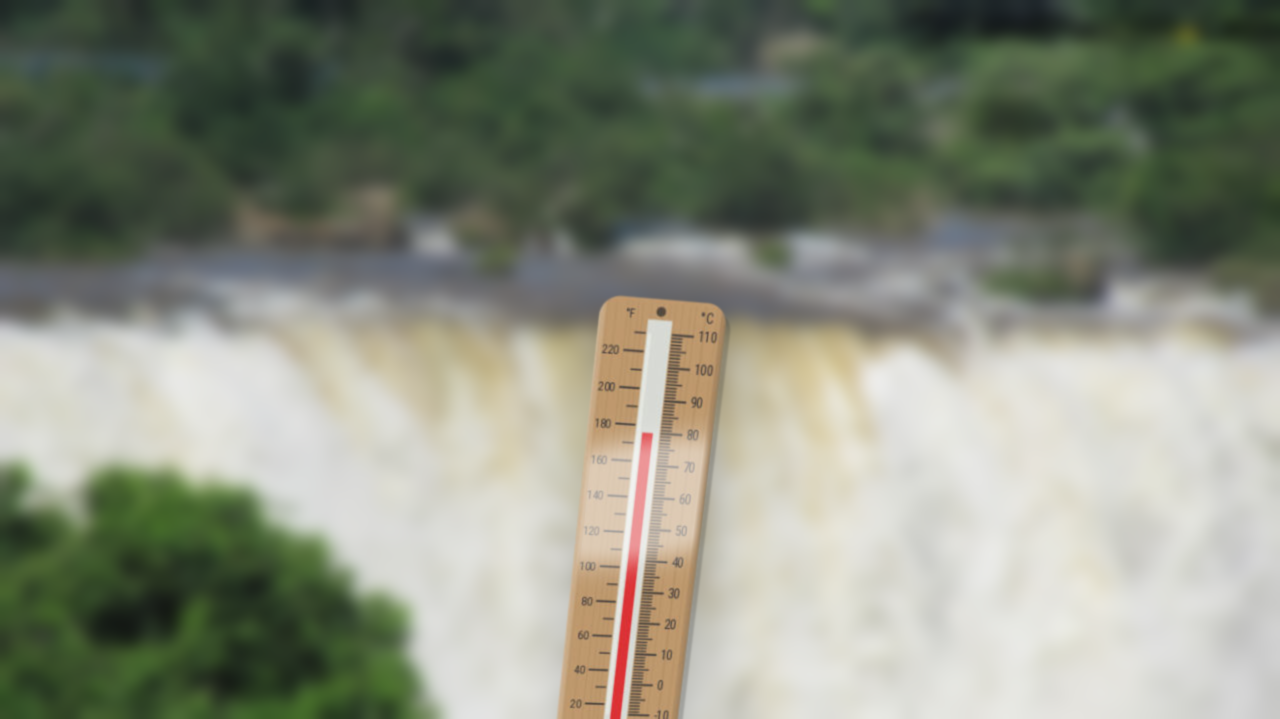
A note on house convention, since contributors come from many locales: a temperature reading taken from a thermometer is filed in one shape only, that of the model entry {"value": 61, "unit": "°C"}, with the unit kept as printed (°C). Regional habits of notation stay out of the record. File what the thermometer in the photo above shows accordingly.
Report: {"value": 80, "unit": "°C"}
